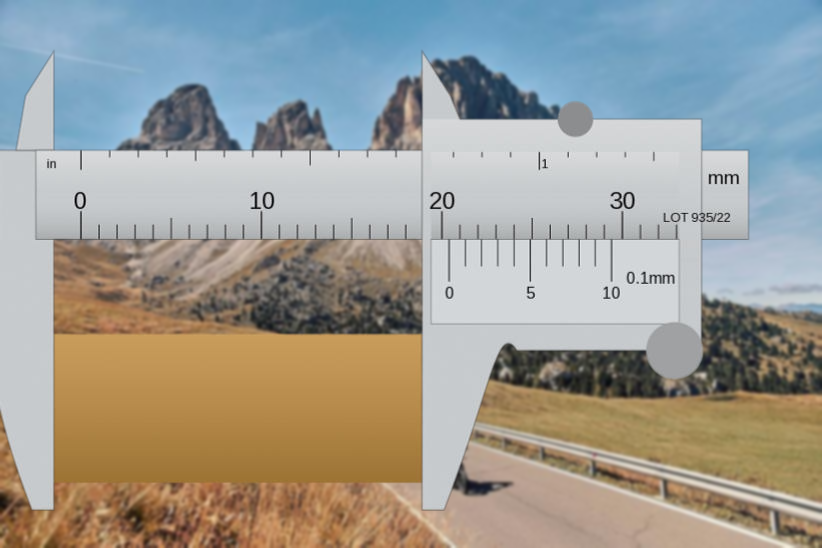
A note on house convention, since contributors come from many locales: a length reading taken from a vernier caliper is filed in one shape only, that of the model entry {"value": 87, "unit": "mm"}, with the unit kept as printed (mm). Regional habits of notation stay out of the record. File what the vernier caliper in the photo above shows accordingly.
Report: {"value": 20.4, "unit": "mm"}
